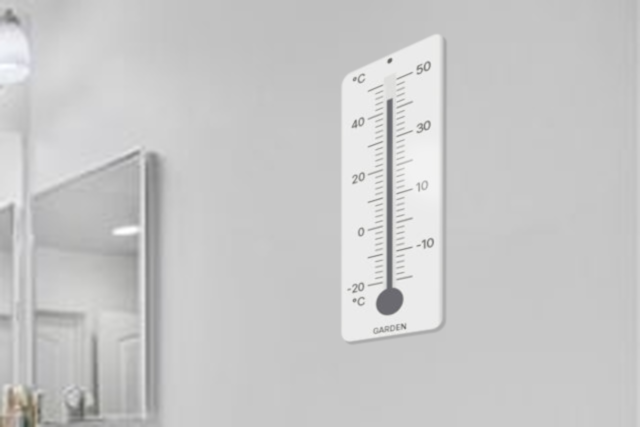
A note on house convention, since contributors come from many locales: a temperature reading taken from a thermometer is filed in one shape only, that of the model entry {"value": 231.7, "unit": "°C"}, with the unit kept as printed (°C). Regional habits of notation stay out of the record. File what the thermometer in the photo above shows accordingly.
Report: {"value": 44, "unit": "°C"}
